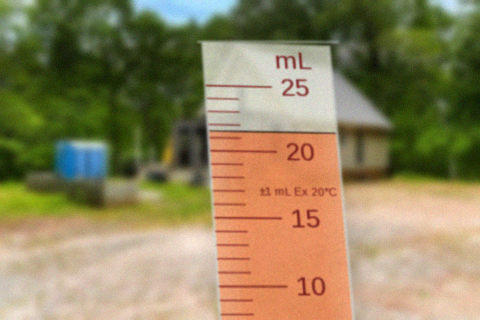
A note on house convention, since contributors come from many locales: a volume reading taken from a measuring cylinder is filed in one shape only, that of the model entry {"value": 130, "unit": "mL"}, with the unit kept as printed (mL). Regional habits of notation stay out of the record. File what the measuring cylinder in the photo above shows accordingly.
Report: {"value": 21.5, "unit": "mL"}
